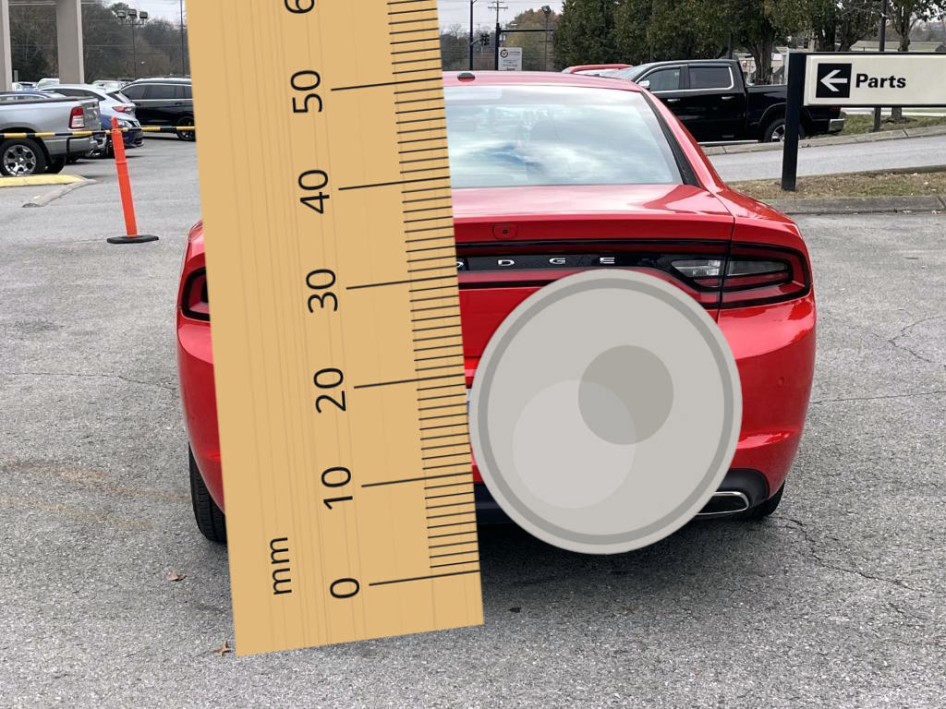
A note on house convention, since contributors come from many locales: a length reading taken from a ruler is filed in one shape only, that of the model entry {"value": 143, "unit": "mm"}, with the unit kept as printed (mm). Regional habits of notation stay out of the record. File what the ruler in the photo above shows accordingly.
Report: {"value": 29, "unit": "mm"}
